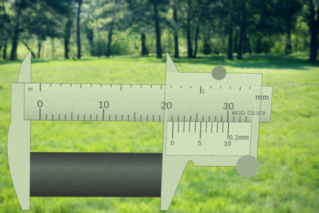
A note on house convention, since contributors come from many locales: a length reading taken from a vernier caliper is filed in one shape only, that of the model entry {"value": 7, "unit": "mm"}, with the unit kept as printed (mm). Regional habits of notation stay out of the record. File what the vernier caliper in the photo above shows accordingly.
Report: {"value": 21.2, "unit": "mm"}
